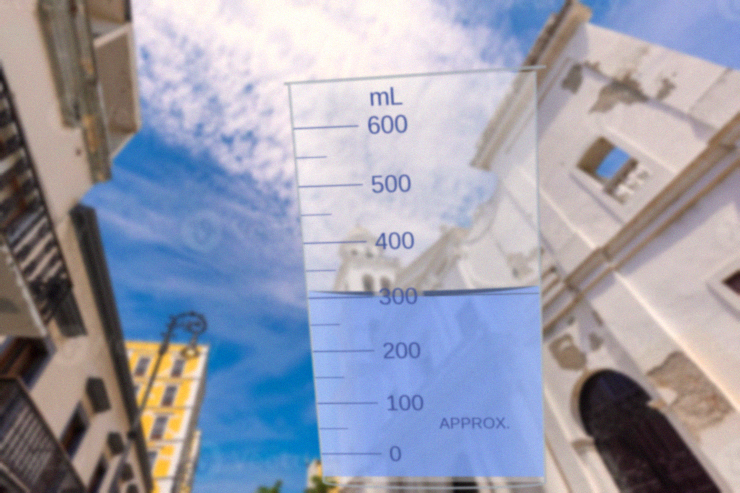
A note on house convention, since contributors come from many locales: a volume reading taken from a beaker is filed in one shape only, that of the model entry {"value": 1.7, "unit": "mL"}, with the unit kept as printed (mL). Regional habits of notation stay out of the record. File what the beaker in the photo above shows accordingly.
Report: {"value": 300, "unit": "mL"}
